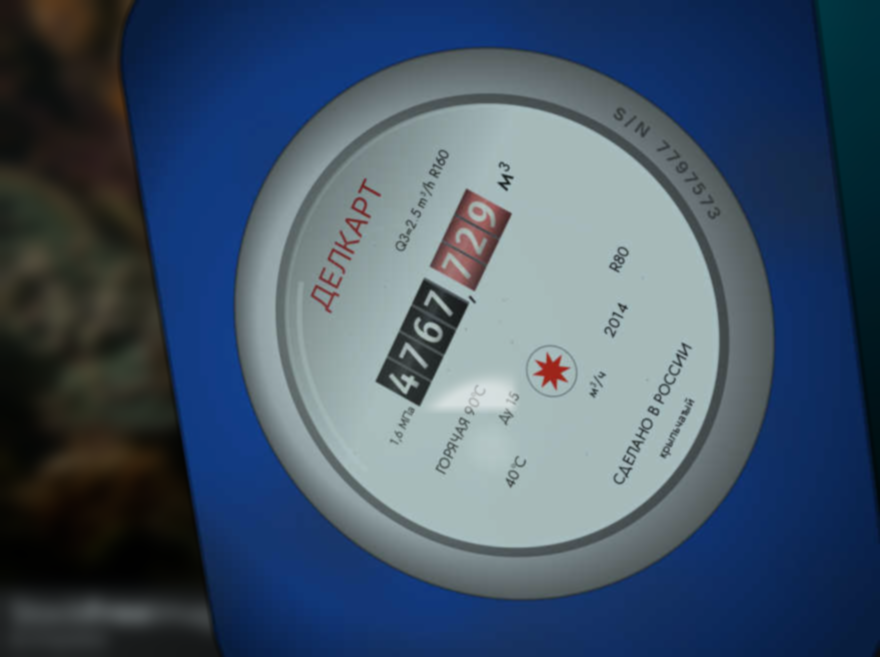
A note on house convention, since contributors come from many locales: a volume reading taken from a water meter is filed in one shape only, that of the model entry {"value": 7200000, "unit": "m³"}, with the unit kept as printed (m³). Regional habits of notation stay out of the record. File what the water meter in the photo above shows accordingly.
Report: {"value": 4767.729, "unit": "m³"}
